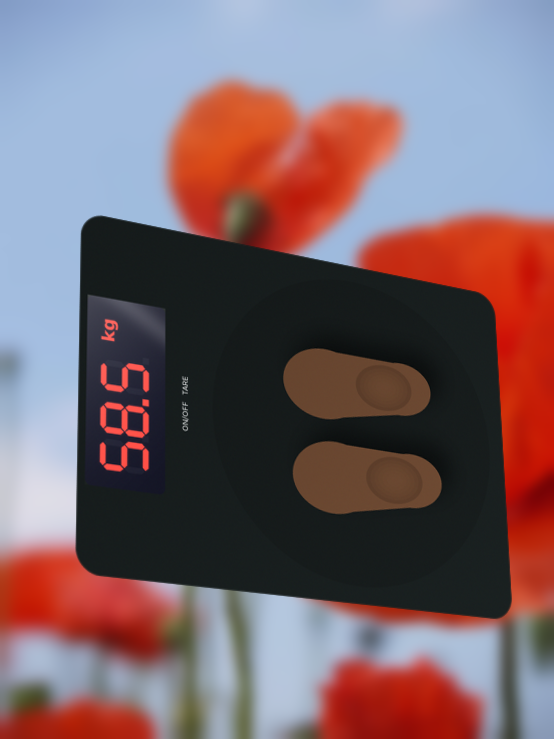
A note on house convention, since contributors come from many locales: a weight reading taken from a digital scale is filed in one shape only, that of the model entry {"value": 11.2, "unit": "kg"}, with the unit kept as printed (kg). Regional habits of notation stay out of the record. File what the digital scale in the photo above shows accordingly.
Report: {"value": 58.5, "unit": "kg"}
